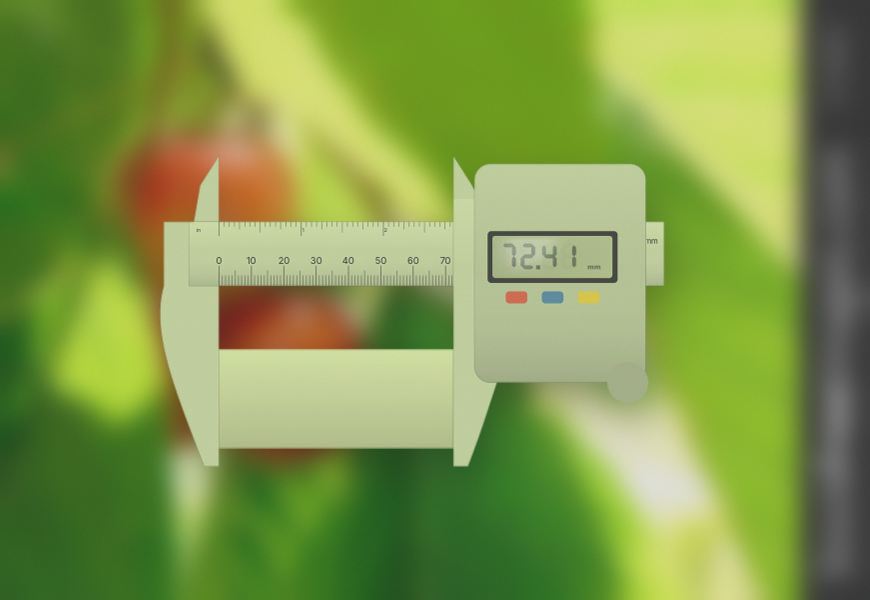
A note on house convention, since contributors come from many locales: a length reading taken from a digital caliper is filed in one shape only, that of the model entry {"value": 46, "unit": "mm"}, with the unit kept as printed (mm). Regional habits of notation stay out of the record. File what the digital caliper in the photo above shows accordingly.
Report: {"value": 72.41, "unit": "mm"}
